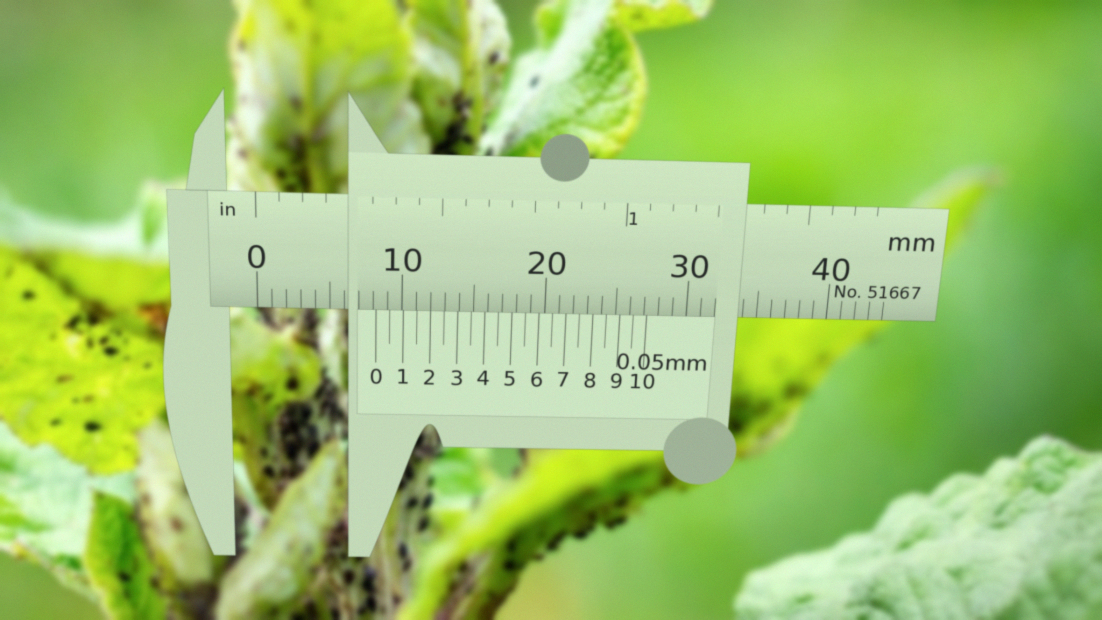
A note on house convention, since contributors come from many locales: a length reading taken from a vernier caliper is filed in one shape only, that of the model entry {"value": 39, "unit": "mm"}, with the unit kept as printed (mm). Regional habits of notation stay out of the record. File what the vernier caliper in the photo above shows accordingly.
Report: {"value": 8.2, "unit": "mm"}
